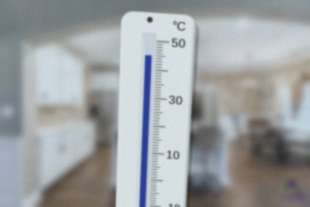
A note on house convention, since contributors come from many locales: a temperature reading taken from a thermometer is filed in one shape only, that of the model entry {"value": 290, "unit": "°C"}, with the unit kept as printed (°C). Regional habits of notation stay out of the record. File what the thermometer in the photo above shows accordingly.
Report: {"value": 45, "unit": "°C"}
